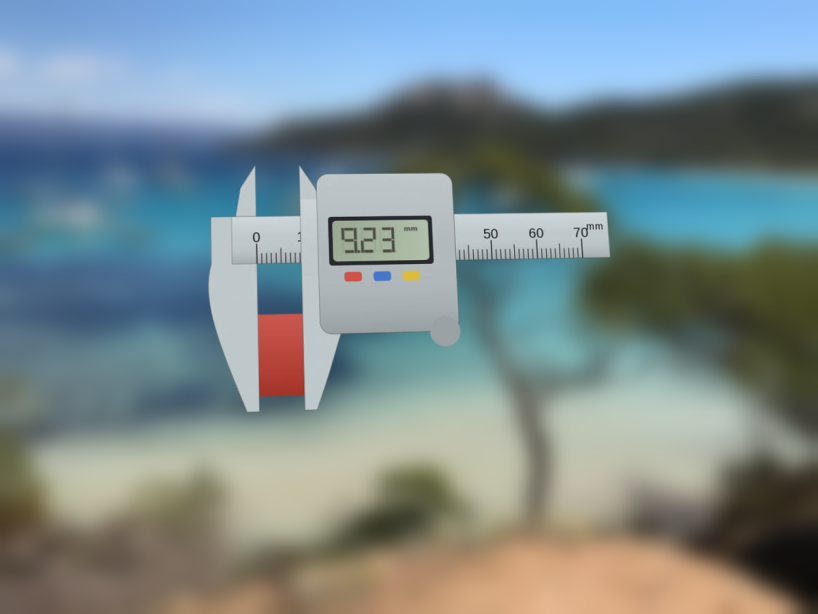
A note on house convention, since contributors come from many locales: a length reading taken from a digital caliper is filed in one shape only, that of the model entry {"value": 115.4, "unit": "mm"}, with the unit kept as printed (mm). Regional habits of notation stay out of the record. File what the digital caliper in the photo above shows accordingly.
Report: {"value": 9.23, "unit": "mm"}
